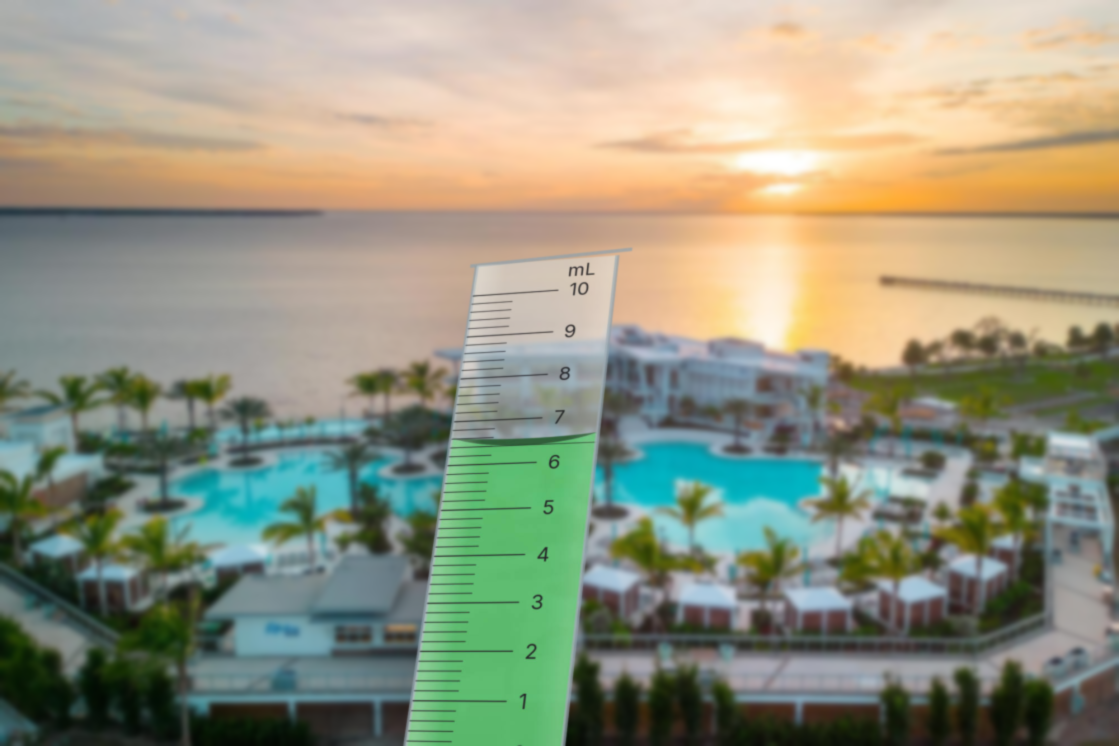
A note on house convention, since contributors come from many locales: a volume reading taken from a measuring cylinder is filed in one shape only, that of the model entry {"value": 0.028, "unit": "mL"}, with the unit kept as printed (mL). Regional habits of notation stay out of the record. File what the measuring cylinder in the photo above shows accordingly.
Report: {"value": 6.4, "unit": "mL"}
